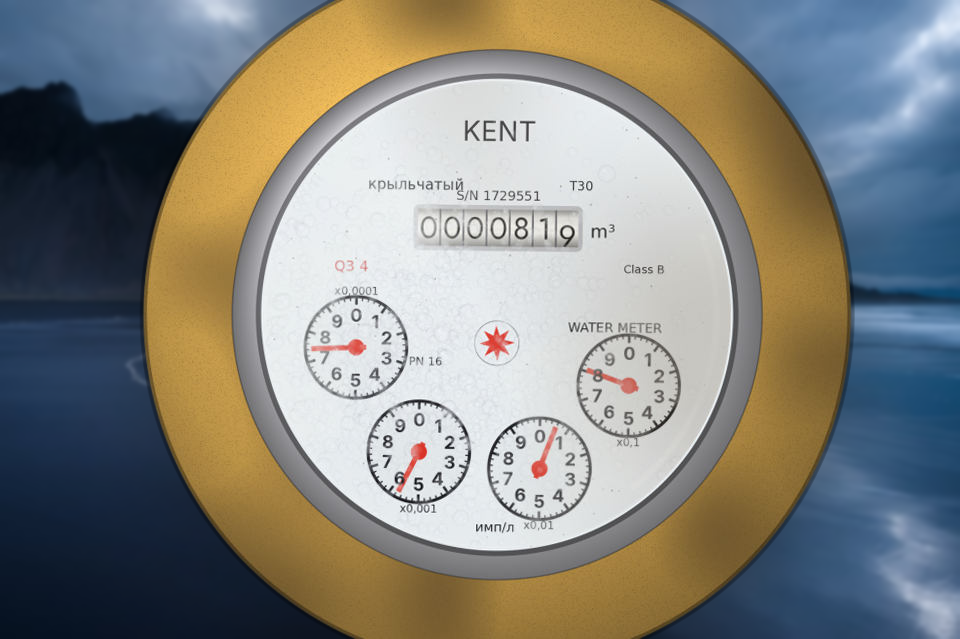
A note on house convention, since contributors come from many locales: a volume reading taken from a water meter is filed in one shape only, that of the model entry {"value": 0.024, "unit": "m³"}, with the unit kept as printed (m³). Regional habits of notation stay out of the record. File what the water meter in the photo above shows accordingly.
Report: {"value": 818.8057, "unit": "m³"}
